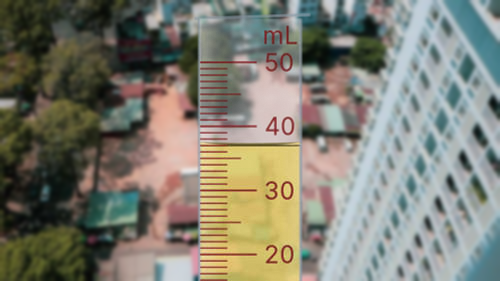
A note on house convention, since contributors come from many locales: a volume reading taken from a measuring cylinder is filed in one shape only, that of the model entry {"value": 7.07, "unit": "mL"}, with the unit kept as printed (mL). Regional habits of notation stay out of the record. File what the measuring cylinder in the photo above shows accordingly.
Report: {"value": 37, "unit": "mL"}
